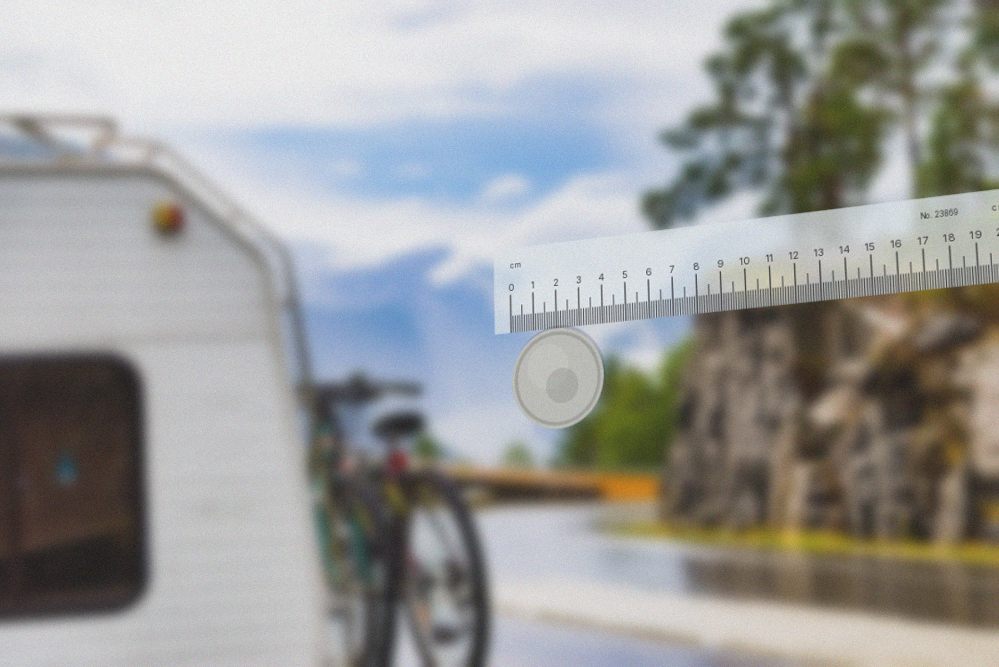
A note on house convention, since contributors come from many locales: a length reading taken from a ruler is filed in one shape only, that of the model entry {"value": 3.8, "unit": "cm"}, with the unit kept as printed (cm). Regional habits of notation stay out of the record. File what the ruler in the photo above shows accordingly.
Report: {"value": 4, "unit": "cm"}
